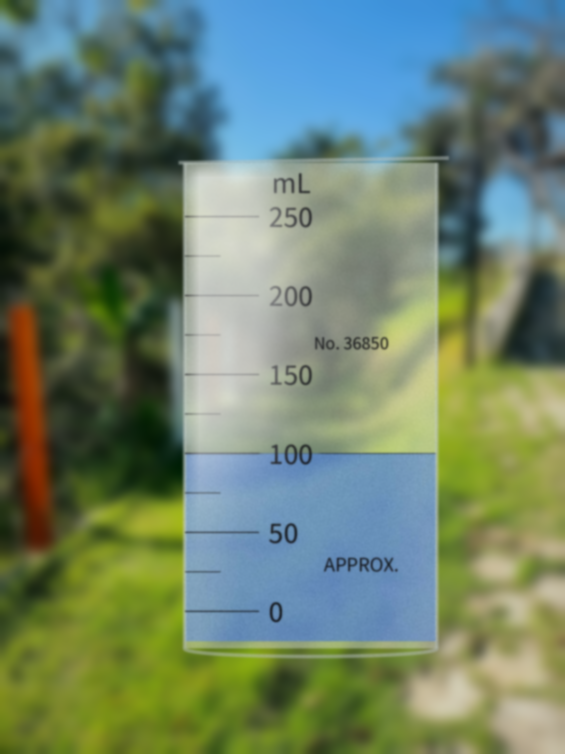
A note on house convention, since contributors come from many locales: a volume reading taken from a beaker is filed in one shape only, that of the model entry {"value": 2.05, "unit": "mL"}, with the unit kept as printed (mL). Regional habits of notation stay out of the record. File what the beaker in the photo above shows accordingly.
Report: {"value": 100, "unit": "mL"}
